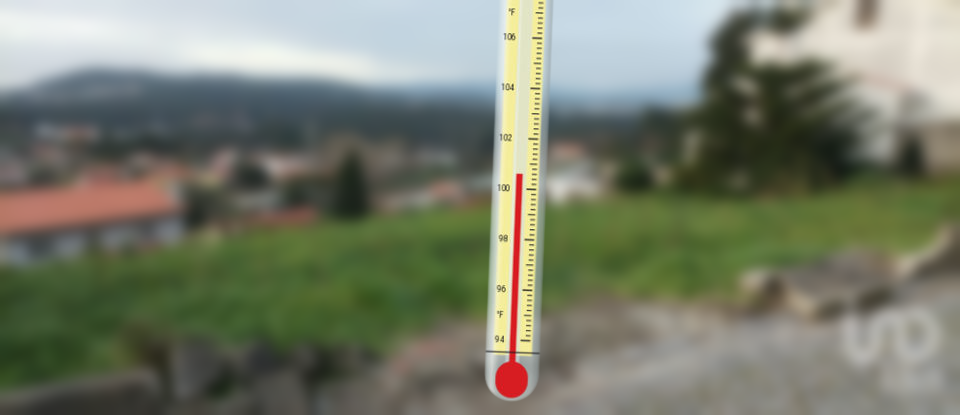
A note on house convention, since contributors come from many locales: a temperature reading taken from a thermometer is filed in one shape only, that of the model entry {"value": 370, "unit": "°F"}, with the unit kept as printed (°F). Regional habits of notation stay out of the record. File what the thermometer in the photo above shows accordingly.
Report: {"value": 100.6, "unit": "°F"}
